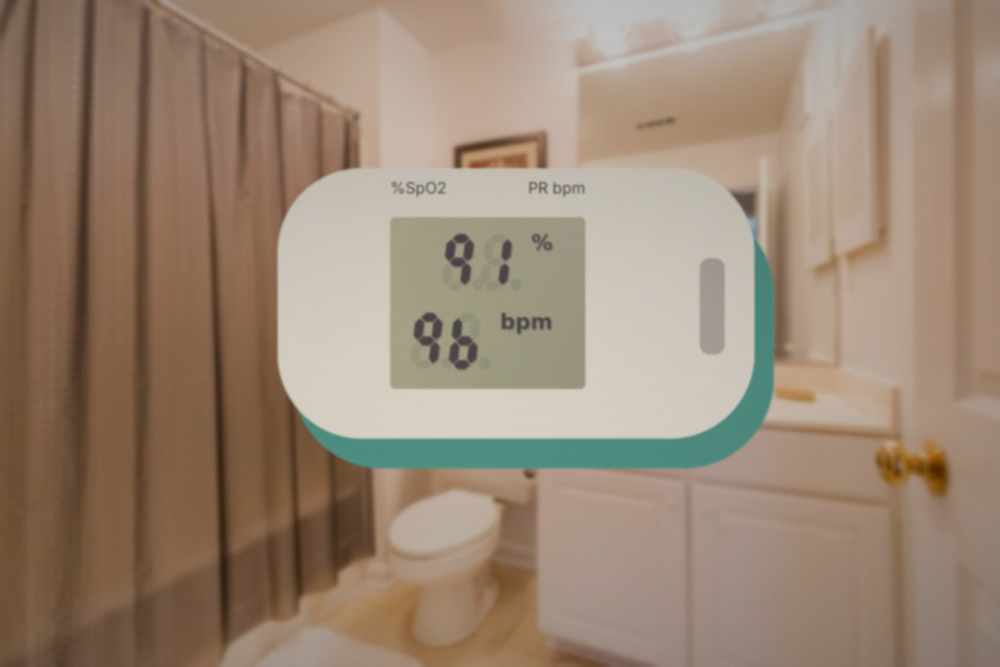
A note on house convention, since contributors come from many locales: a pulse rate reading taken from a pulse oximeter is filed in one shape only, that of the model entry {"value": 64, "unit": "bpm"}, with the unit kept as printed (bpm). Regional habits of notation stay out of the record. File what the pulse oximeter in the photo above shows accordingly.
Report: {"value": 96, "unit": "bpm"}
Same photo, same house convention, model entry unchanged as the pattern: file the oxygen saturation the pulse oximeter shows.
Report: {"value": 91, "unit": "%"}
